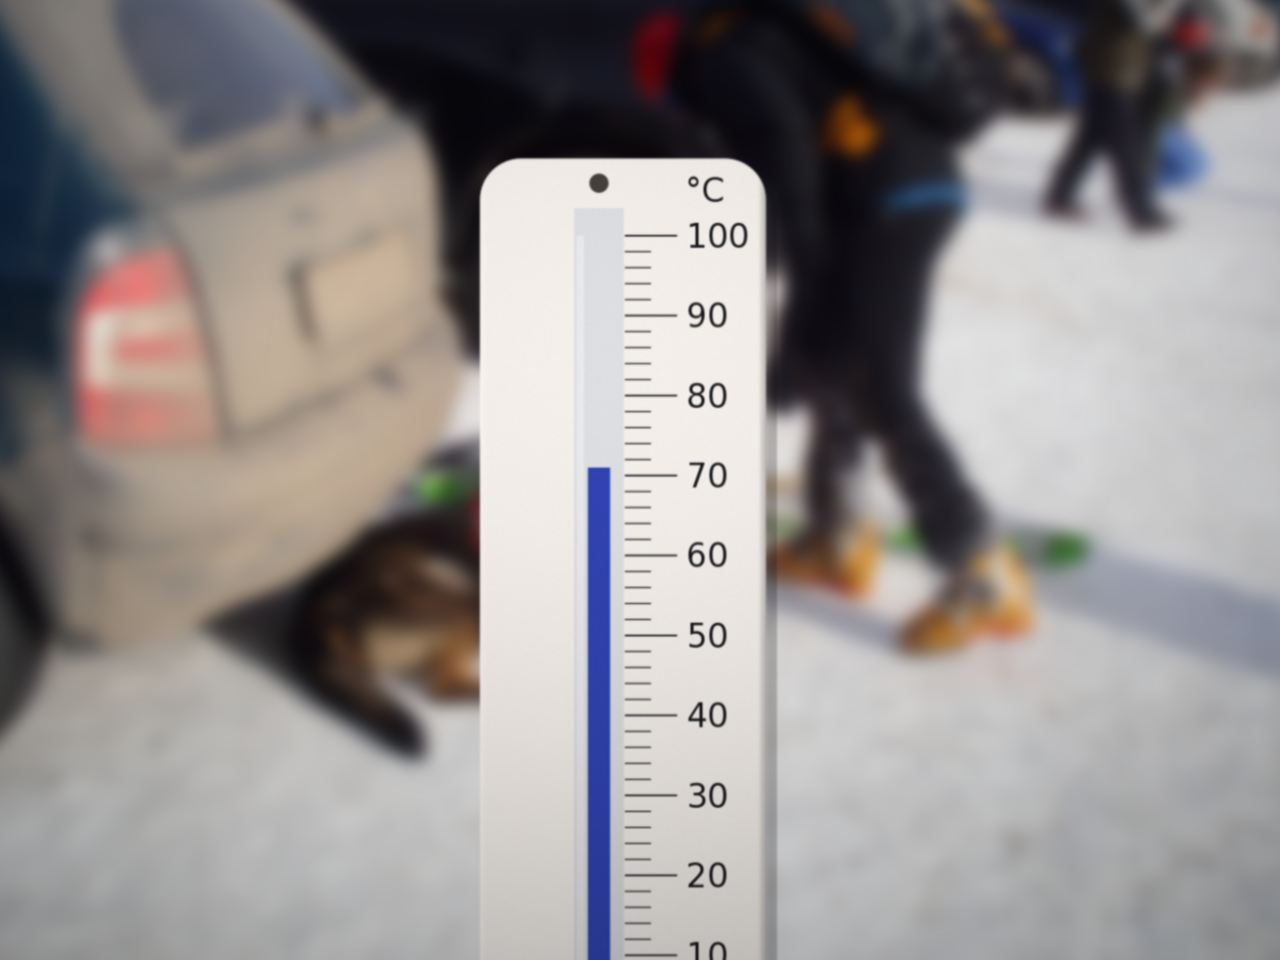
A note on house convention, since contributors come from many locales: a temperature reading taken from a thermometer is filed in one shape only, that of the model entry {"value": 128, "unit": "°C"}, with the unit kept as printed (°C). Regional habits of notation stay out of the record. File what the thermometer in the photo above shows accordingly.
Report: {"value": 71, "unit": "°C"}
